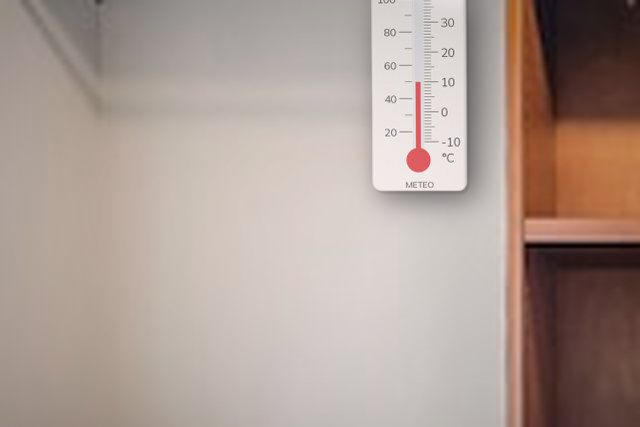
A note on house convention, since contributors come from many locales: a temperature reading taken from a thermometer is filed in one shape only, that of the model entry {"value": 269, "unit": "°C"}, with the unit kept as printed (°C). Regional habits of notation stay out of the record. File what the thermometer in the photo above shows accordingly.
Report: {"value": 10, "unit": "°C"}
